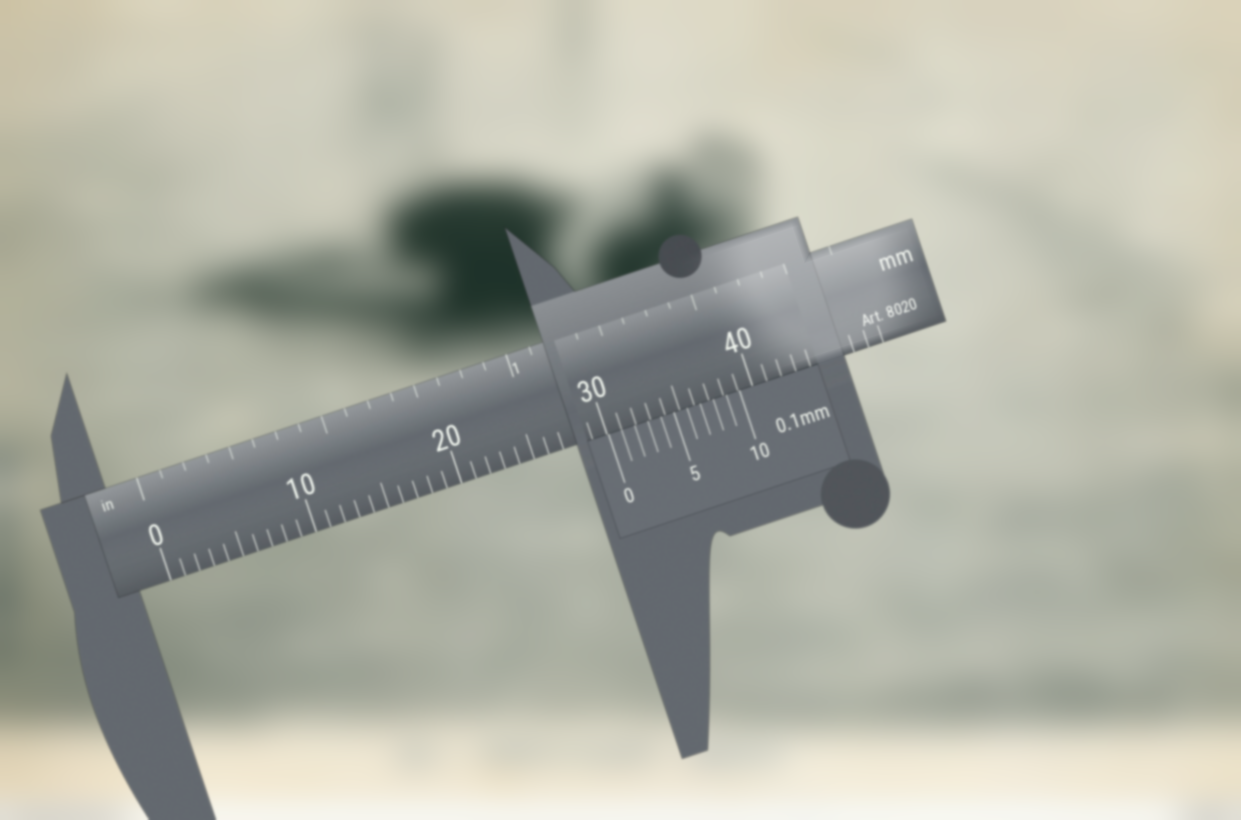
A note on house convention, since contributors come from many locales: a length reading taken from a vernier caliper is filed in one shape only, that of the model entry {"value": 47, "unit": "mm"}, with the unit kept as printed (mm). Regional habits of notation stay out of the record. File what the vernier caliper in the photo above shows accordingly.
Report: {"value": 30.1, "unit": "mm"}
